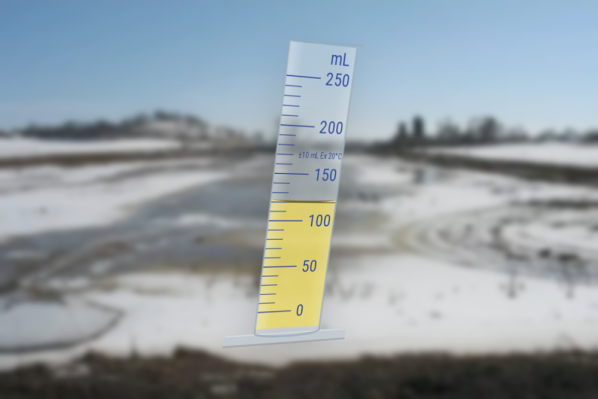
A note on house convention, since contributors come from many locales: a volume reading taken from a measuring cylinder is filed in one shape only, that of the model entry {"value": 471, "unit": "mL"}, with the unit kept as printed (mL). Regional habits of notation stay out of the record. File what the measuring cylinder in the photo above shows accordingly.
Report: {"value": 120, "unit": "mL"}
